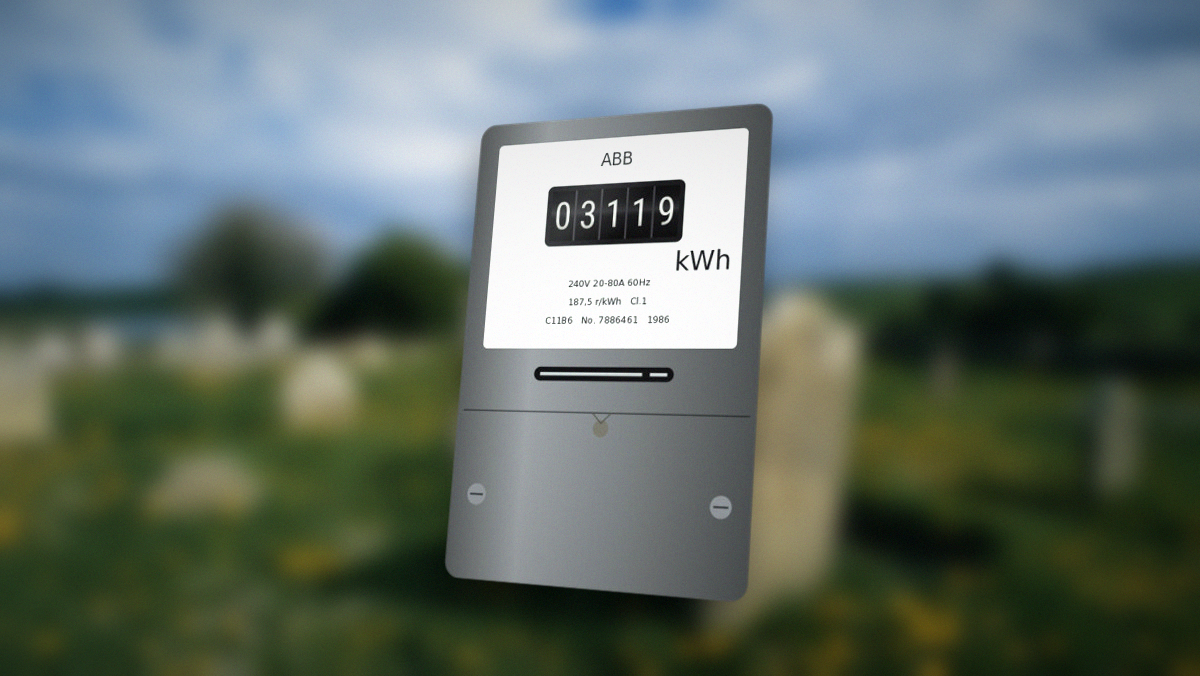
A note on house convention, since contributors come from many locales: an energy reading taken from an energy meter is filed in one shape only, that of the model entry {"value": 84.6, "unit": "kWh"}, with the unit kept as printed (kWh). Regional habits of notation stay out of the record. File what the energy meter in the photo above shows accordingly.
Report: {"value": 3119, "unit": "kWh"}
